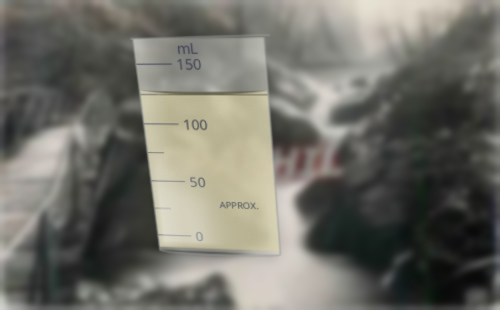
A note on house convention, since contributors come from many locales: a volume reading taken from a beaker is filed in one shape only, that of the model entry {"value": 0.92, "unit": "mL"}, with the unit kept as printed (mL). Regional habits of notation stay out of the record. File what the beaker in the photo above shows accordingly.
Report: {"value": 125, "unit": "mL"}
